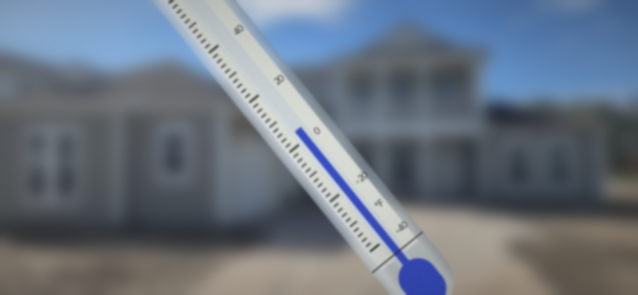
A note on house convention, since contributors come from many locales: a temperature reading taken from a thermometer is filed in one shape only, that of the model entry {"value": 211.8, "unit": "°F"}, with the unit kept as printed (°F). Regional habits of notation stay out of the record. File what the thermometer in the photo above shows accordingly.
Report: {"value": 4, "unit": "°F"}
